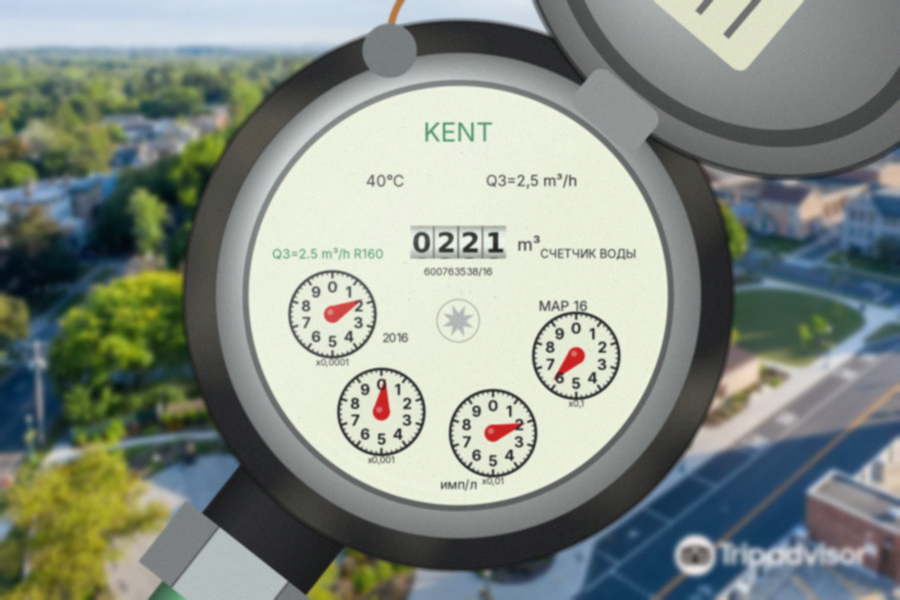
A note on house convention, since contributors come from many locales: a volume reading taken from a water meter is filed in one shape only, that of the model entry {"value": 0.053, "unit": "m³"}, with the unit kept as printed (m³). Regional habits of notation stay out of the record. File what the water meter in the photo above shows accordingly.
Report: {"value": 221.6201, "unit": "m³"}
